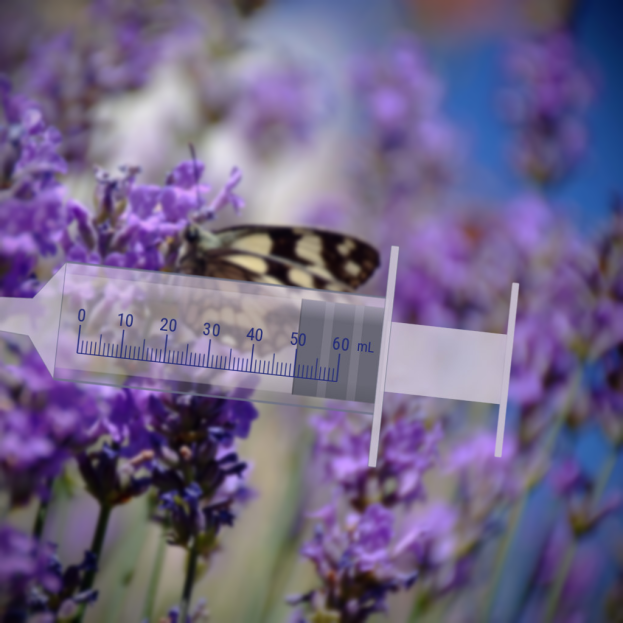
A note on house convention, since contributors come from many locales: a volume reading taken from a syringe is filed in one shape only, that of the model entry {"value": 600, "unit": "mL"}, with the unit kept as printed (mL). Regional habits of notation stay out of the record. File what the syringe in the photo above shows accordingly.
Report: {"value": 50, "unit": "mL"}
